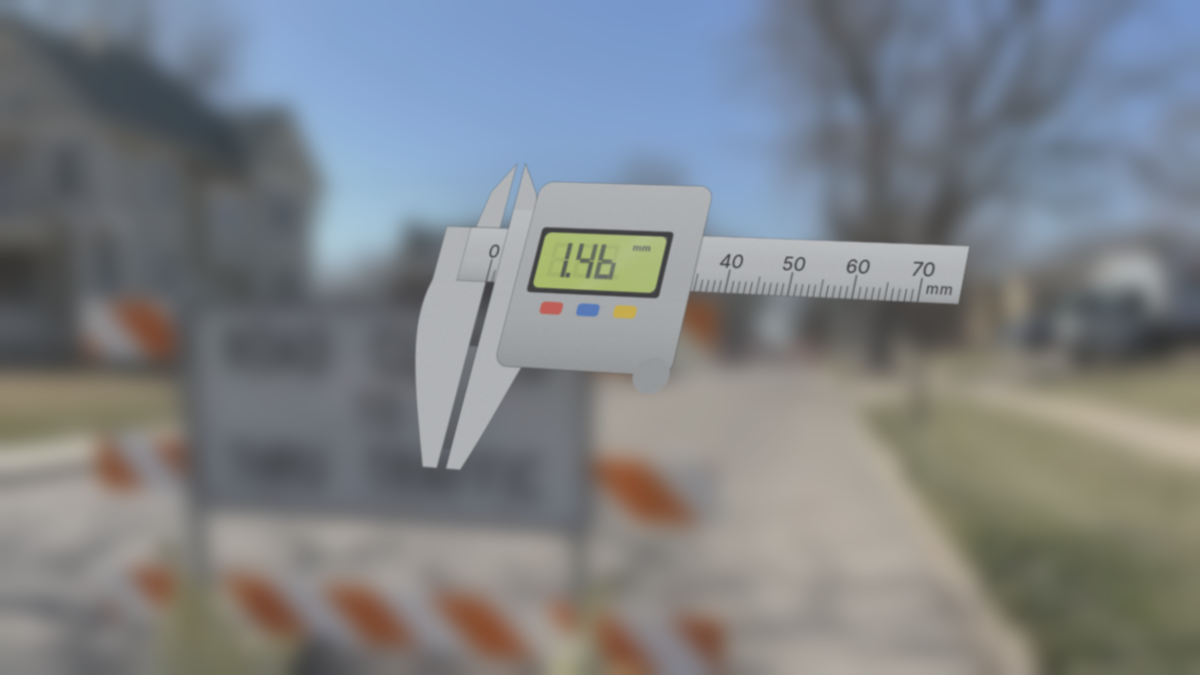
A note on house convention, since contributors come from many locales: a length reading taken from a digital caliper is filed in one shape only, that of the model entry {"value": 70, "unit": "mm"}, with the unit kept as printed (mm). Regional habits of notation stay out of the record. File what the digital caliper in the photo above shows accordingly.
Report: {"value": 1.46, "unit": "mm"}
